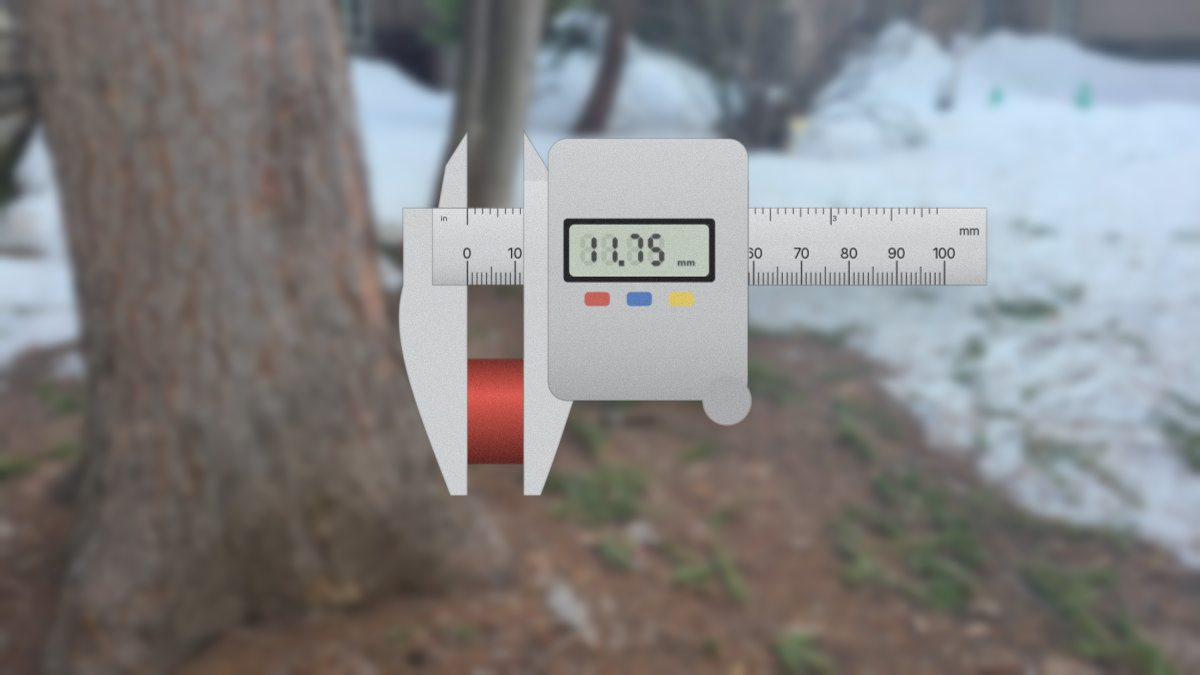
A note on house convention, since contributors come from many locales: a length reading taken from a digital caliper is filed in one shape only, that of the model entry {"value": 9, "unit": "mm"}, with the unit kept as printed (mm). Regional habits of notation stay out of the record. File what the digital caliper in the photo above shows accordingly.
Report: {"value": 11.75, "unit": "mm"}
